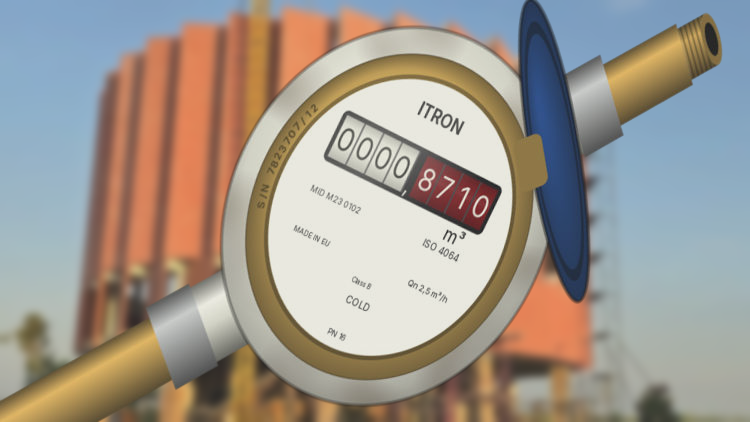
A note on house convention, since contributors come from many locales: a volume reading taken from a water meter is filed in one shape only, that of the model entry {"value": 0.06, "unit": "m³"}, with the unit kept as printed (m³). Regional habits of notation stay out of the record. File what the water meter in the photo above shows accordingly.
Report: {"value": 0.8710, "unit": "m³"}
